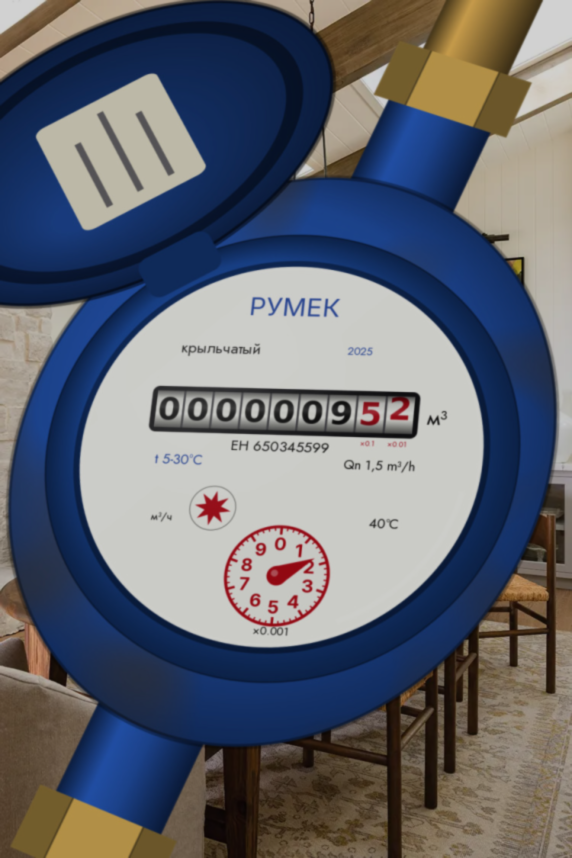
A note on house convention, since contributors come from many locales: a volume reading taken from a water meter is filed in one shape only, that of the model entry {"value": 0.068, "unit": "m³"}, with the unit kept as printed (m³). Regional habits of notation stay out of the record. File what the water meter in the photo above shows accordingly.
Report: {"value": 9.521, "unit": "m³"}
